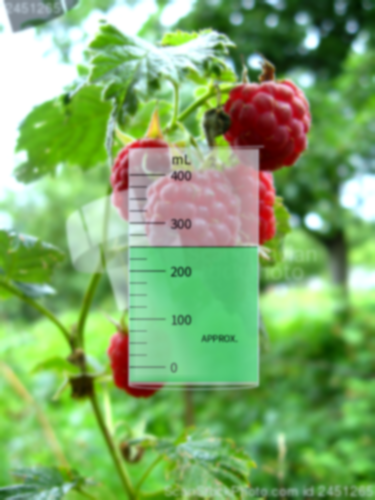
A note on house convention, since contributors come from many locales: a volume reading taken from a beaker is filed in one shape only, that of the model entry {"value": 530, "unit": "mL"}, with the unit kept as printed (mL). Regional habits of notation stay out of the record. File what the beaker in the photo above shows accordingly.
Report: {"value": 250, "unit": "mL"}
